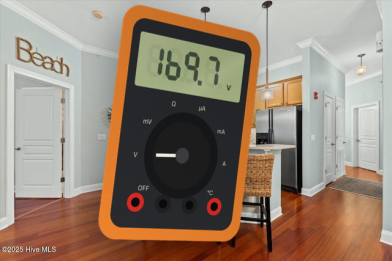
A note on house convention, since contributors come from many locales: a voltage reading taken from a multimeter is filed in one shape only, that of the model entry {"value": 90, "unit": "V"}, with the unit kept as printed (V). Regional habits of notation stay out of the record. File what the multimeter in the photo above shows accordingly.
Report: {"value": 169.7, "unit": "V"}
